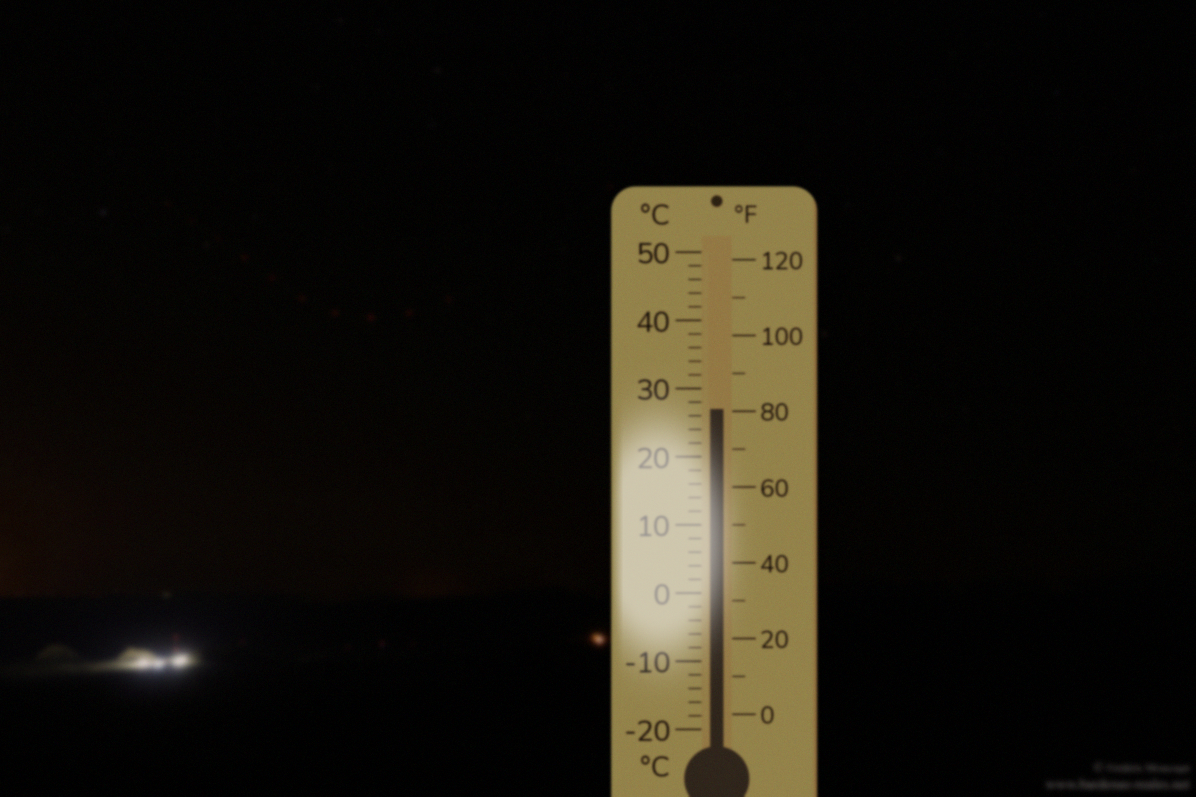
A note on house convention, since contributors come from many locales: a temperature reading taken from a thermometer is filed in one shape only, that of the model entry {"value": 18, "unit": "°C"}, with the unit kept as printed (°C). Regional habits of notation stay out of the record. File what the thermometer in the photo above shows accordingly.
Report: {"value": 27, "unit": "°C"}
